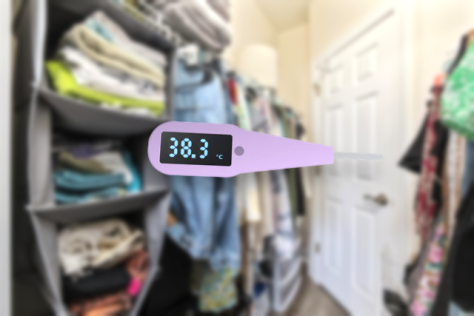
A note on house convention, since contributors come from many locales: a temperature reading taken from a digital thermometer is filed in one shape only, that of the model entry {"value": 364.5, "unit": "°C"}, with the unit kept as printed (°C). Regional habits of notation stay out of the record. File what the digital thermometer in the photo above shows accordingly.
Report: {"value": 38.3, "unit": "°C"}
